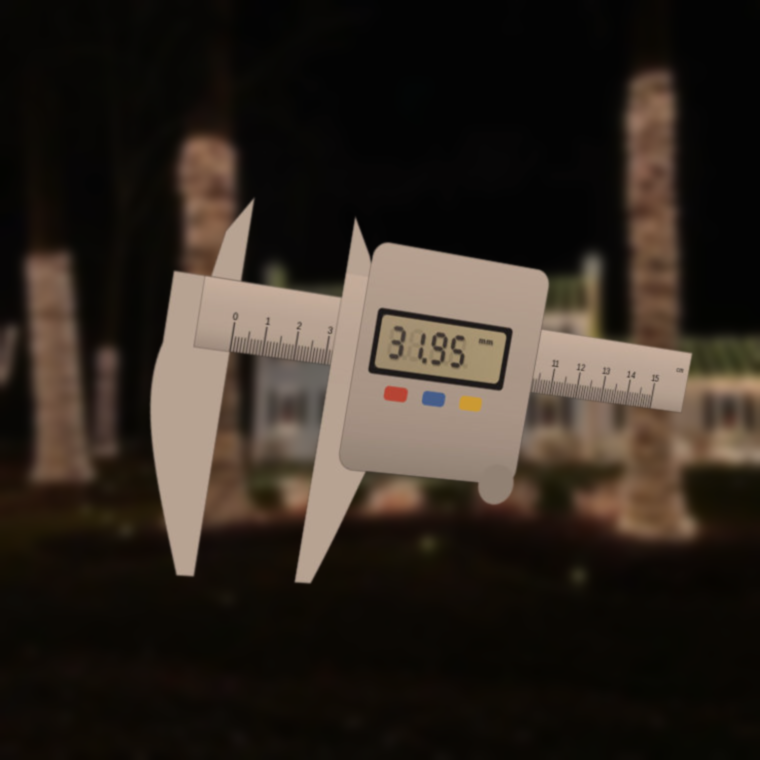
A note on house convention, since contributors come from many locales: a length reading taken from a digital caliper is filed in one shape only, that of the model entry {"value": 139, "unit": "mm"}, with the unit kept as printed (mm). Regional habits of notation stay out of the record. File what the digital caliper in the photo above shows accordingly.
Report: {"value": 31.95, "unit": "mm"}
